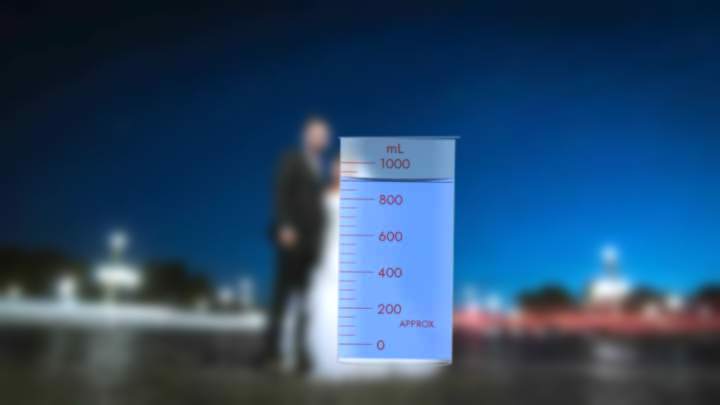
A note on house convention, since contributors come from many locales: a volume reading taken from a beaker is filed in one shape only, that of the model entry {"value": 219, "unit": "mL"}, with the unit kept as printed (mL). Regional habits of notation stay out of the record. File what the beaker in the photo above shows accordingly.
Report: {"value": 900, "unit": "mL"}
